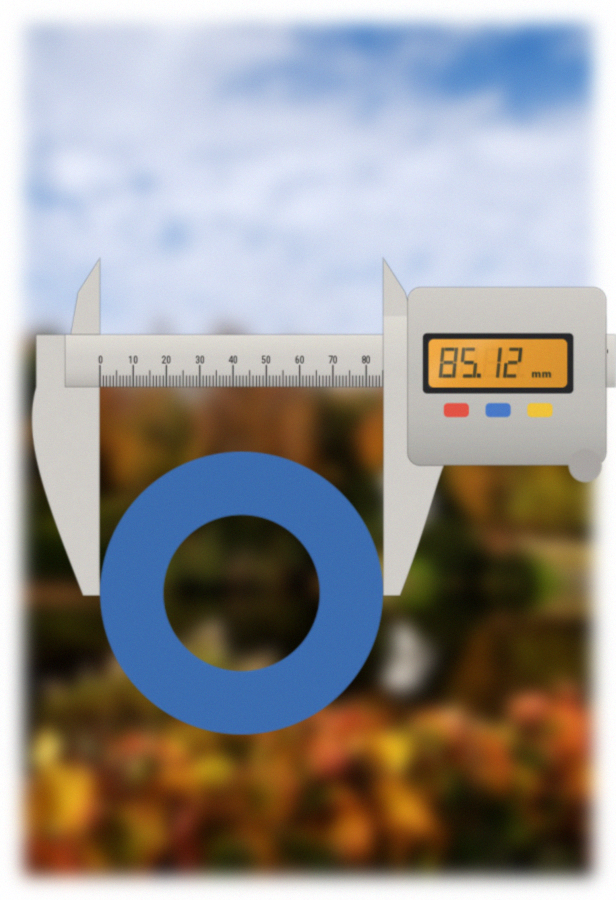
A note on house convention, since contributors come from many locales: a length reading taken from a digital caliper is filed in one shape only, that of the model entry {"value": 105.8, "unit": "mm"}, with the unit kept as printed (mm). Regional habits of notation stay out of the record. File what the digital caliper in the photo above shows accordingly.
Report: {"value": 85.12, "unit": "mm"}
